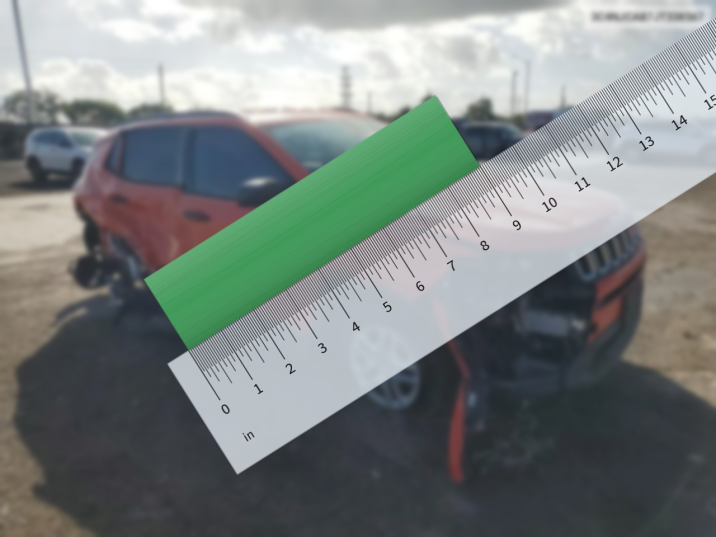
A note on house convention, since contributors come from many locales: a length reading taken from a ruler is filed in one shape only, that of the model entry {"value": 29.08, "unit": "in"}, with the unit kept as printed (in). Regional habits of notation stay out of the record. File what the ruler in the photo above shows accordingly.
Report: {"value": 9, "unit": "in"}
